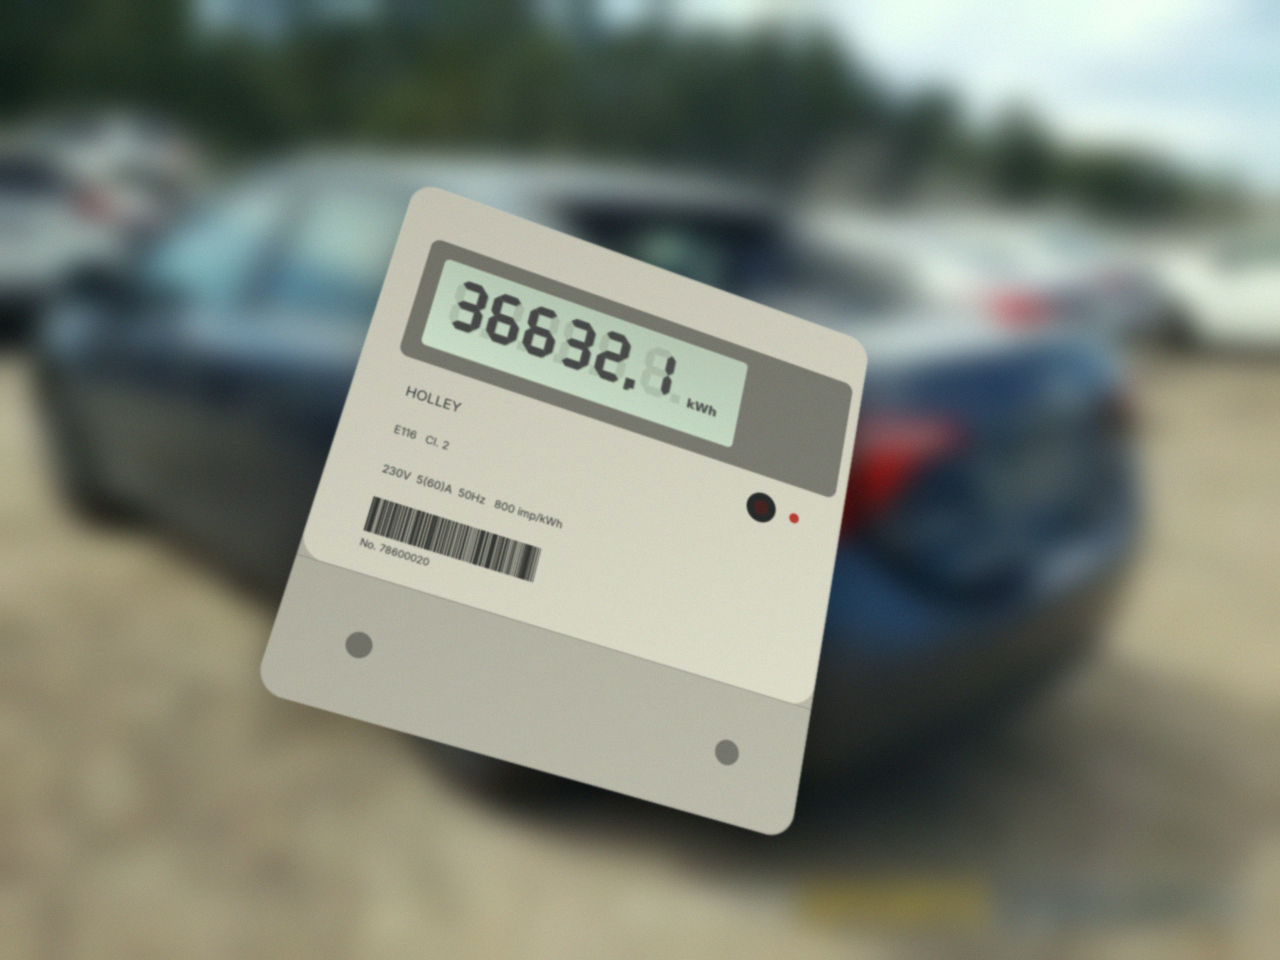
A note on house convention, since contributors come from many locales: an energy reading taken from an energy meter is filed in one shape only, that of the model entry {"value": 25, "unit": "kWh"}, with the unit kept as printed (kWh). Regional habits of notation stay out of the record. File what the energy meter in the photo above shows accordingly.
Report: {"value": 36632.1, "unit": "kWh"}
